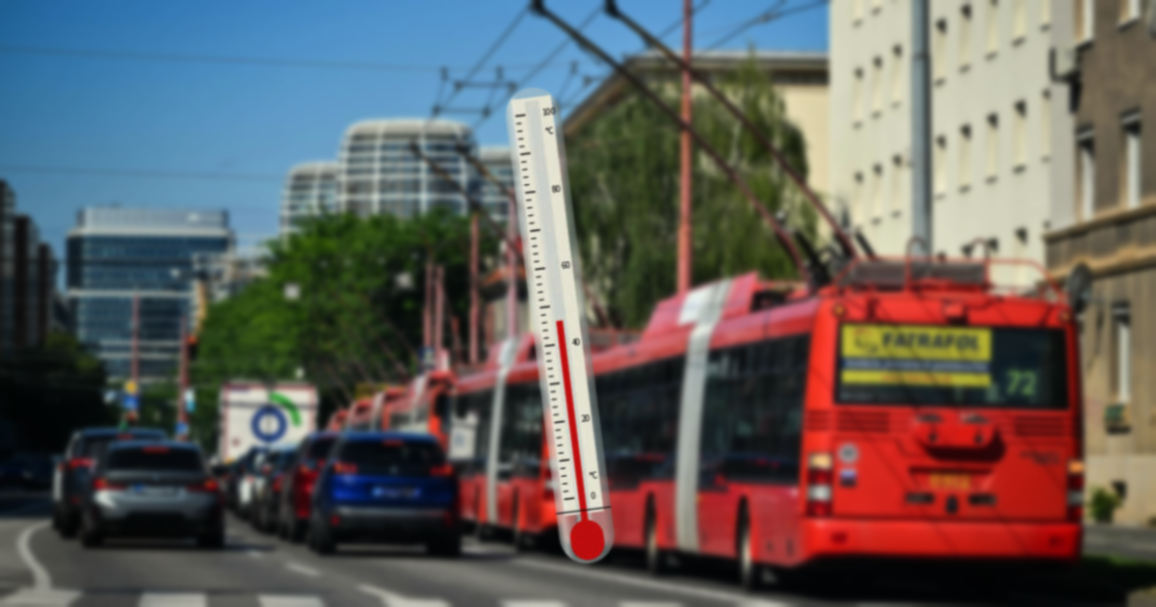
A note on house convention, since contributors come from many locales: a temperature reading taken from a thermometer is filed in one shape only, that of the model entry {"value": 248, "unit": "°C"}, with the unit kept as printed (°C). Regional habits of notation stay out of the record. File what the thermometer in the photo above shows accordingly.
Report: {"value": 46, "unit": "°C"}
